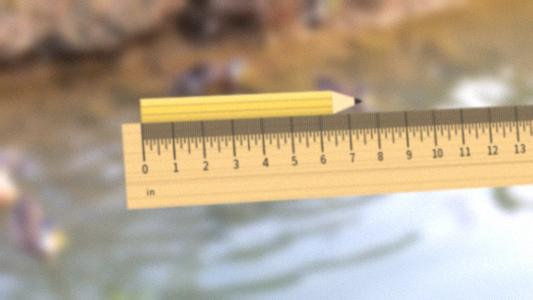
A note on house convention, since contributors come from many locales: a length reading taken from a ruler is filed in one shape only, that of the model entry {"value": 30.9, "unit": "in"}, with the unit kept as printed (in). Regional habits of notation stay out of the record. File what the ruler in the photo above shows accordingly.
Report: {"value": 7.5, "unit": "in"}
